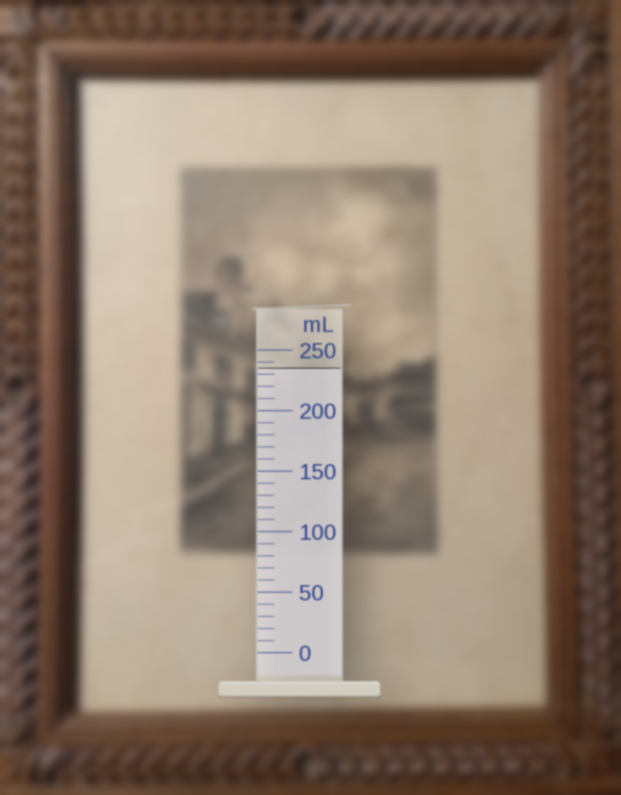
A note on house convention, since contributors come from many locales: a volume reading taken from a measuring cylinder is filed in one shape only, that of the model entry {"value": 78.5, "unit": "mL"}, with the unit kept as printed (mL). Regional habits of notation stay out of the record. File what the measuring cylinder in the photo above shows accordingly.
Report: {"value": 235, "unit": "mL"}
